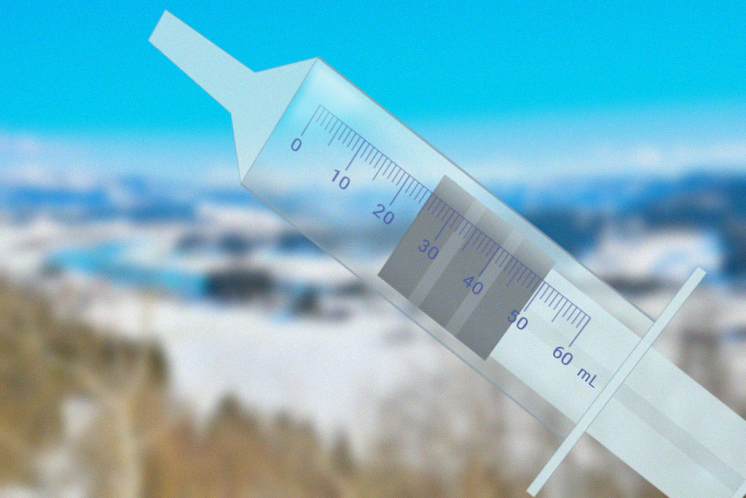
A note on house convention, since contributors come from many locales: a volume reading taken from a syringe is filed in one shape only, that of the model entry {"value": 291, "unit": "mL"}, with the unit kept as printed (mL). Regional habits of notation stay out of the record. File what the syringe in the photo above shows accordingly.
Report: {"value": 25, "unit": "mL"}
